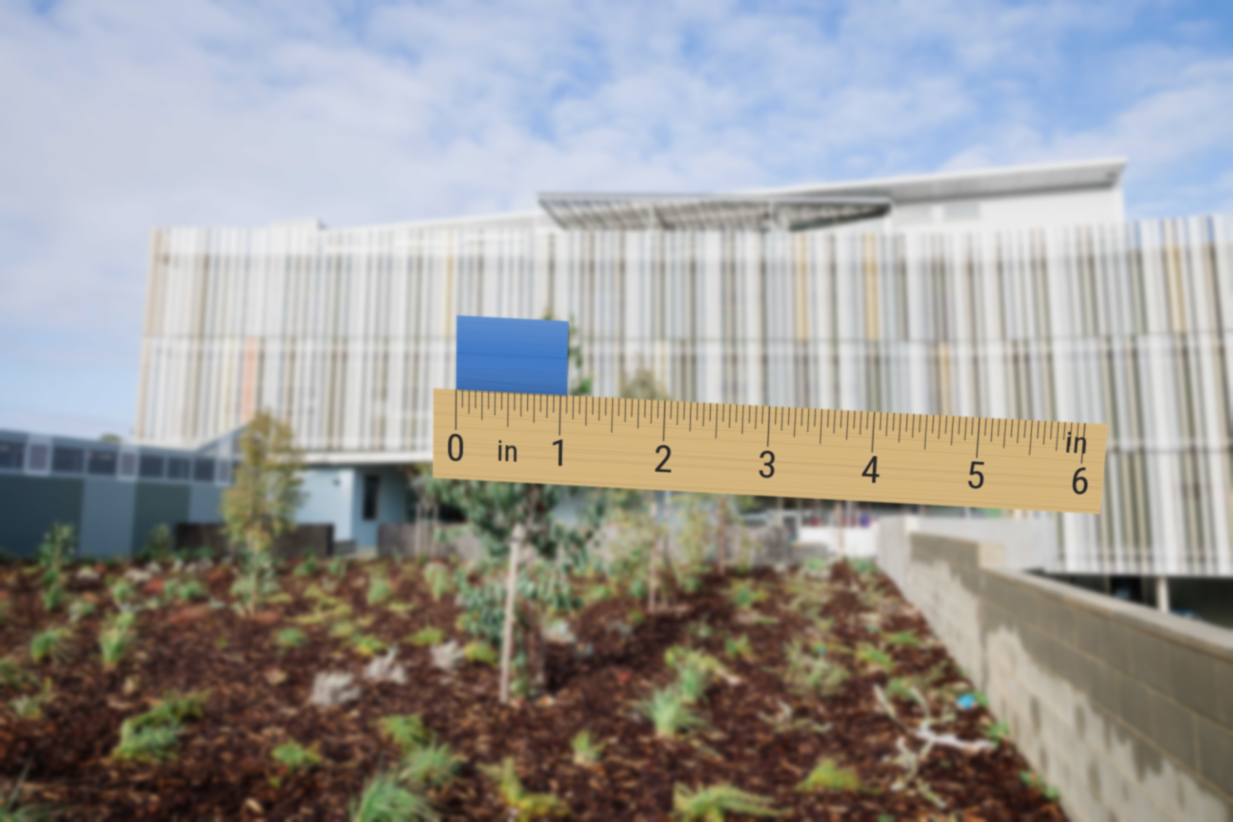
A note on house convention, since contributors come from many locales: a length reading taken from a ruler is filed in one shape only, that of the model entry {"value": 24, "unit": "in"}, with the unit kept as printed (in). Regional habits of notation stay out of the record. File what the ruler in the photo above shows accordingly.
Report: {"value": 1.0625, "unit": "in"}
